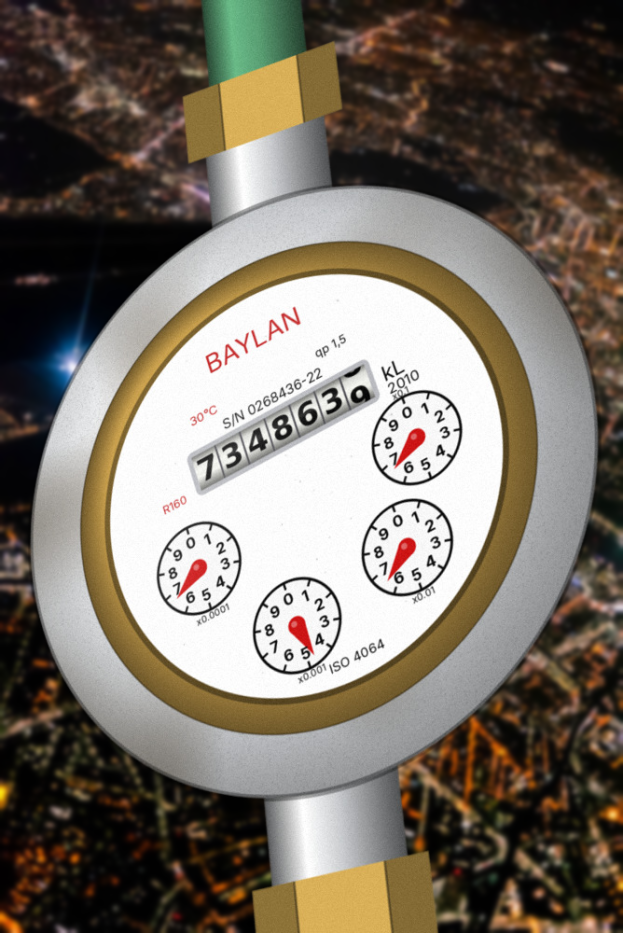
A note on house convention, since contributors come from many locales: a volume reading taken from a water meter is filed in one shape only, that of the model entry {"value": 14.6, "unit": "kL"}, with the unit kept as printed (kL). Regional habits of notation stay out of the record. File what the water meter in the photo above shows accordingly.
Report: {"value": 7348638.6646, "unit": "kL"}
